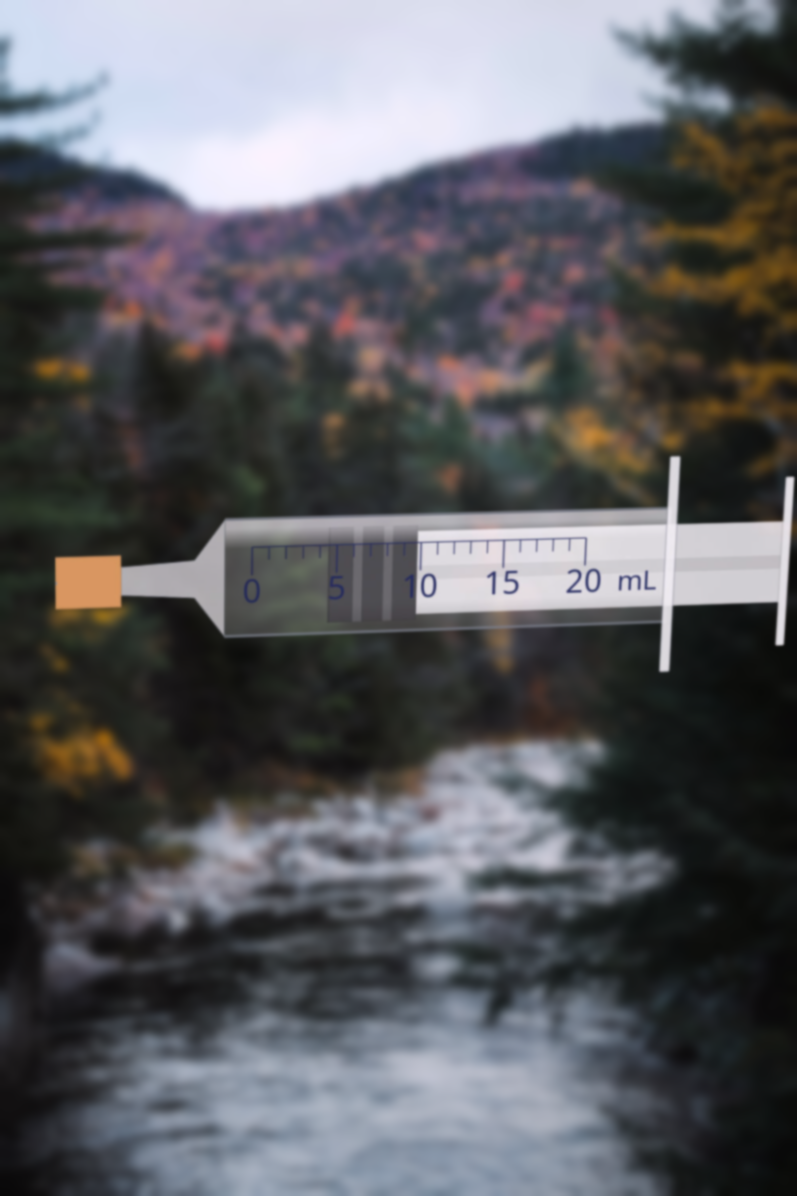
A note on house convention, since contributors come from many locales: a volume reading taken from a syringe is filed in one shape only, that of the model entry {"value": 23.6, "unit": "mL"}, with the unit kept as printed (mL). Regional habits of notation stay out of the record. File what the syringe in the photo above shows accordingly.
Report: {"value": 4.5, "unit": "mL"}
